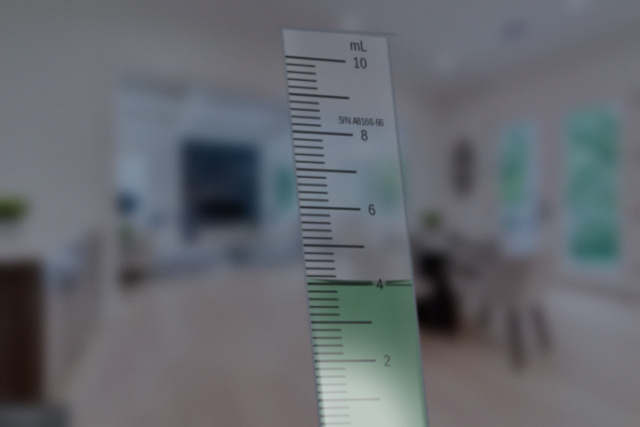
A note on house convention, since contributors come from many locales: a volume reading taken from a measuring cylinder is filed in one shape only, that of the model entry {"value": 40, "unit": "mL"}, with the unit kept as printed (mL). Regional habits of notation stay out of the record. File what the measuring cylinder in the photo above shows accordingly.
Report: {"value": 4, "unit": "mL"}
